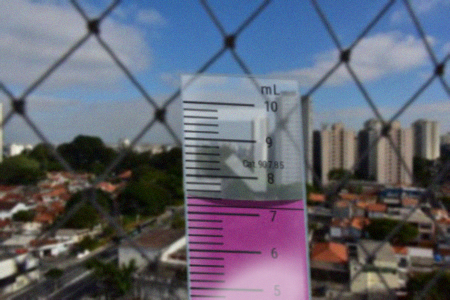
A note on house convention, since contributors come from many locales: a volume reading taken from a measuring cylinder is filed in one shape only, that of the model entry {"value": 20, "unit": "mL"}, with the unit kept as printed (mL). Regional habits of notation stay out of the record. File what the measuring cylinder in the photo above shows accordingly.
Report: {"value": 7.2, "unit": "mL"}
